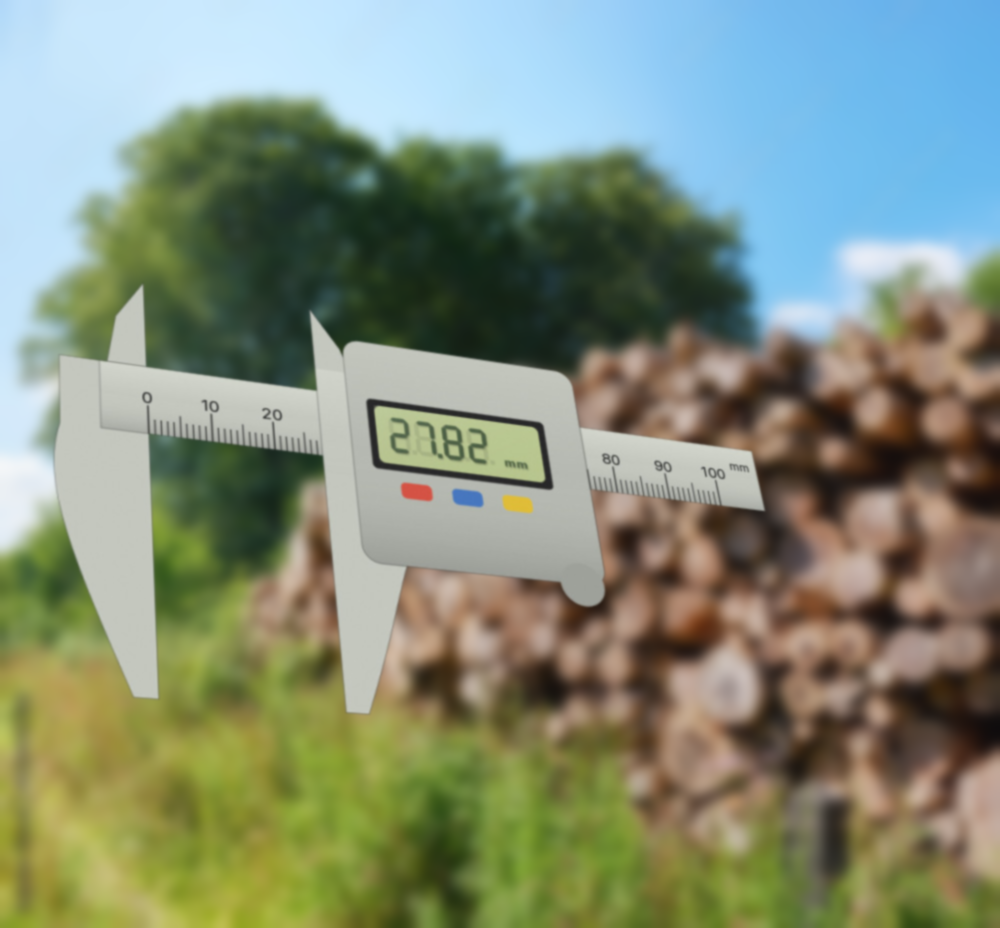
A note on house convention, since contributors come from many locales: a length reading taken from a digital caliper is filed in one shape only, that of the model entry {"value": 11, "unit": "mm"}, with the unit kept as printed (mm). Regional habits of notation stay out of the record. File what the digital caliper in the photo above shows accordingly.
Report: {"value": 27.82, "unit": "mm"}
